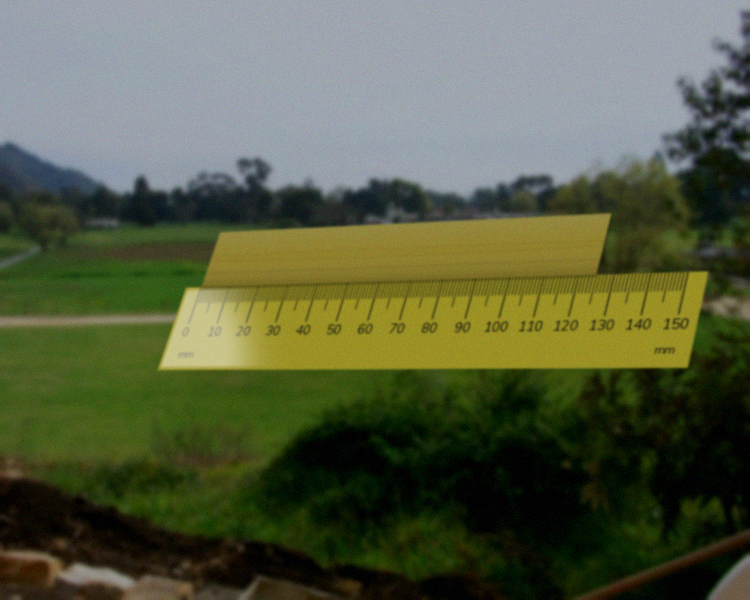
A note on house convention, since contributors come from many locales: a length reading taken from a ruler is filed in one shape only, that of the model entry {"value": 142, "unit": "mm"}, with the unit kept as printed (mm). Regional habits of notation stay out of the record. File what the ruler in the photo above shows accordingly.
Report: {"value": 125, "unit": "mm"}
